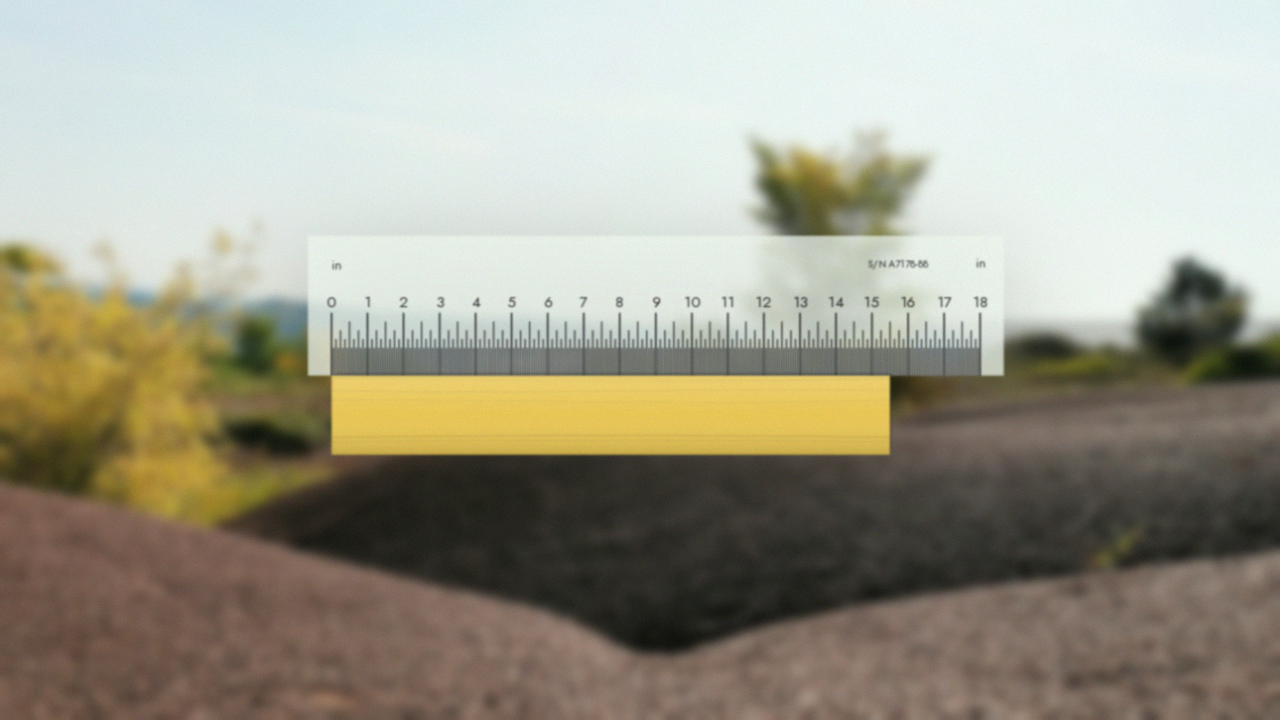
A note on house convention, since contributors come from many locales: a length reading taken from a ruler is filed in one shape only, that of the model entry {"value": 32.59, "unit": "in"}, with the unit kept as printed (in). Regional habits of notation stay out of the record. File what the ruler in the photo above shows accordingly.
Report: {"value": 15.5, "unit": "in"}
